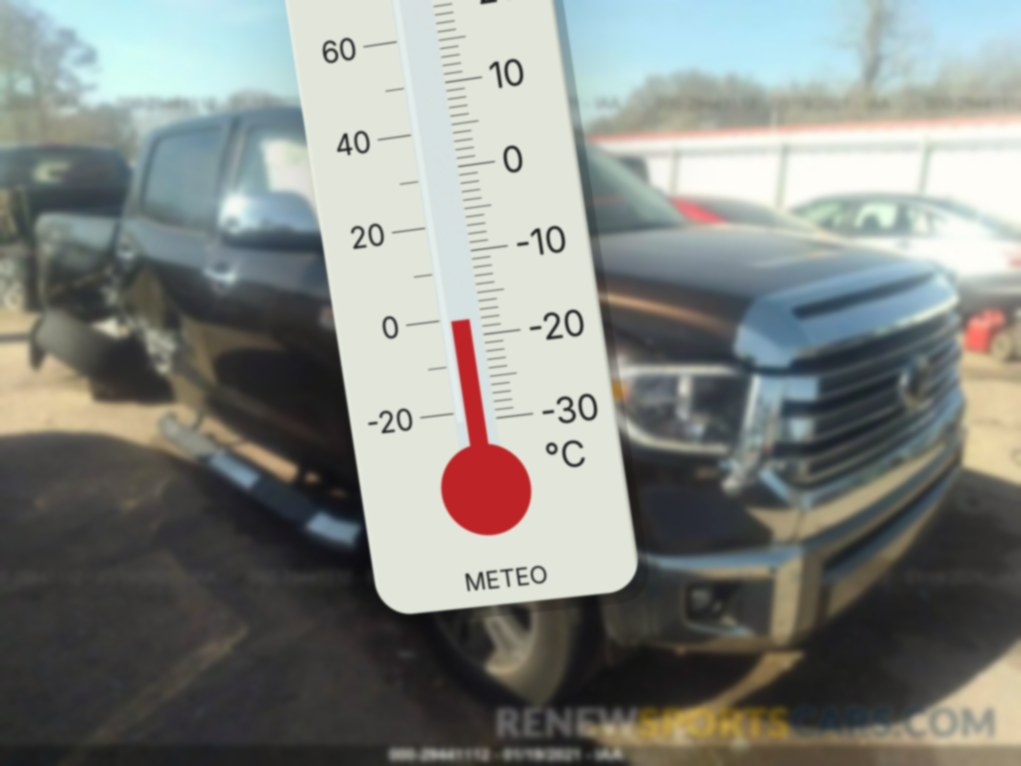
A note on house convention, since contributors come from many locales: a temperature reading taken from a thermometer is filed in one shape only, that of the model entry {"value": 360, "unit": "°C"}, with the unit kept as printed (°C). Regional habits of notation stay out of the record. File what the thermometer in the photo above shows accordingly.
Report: {"value": -18, "unit": "°C"}
